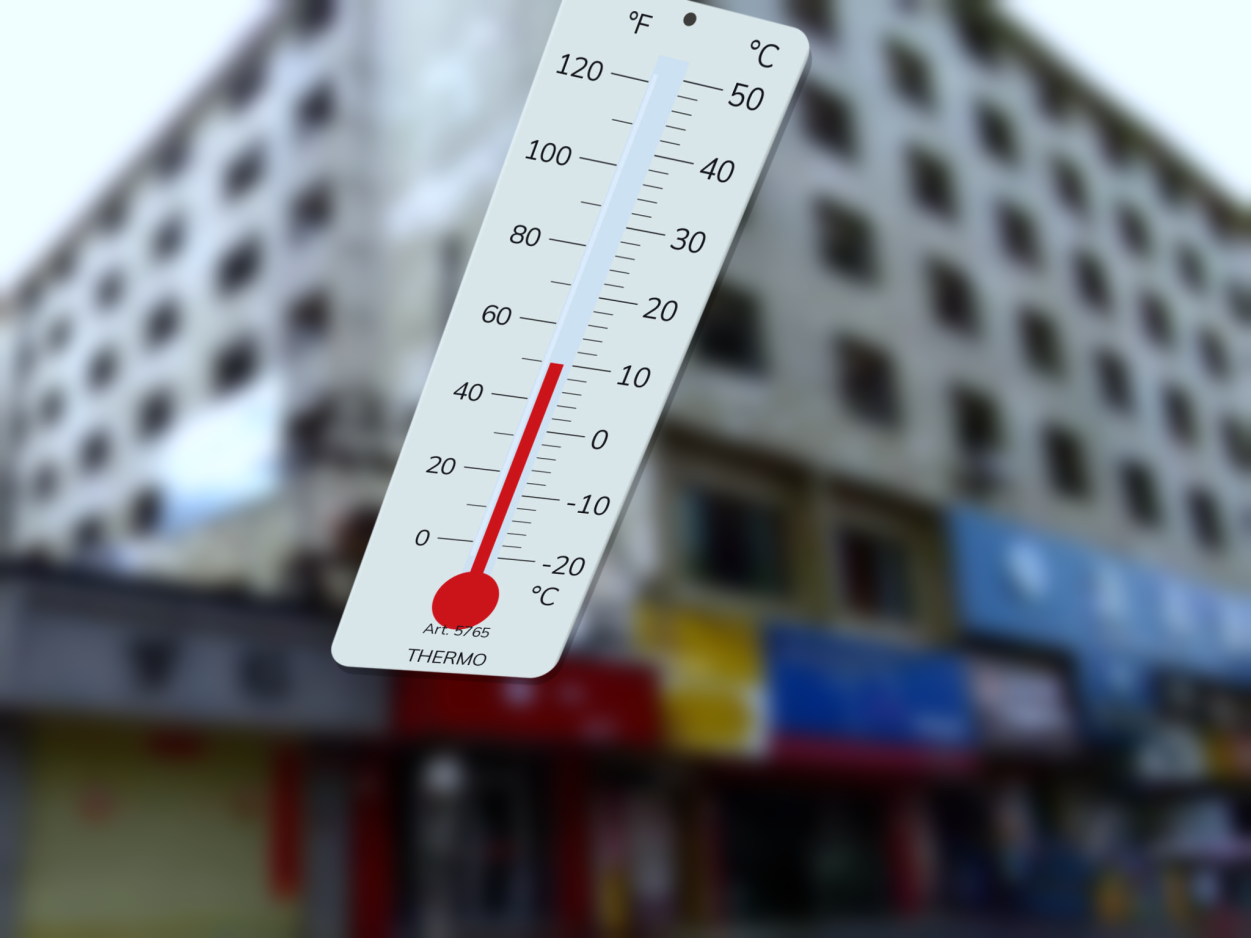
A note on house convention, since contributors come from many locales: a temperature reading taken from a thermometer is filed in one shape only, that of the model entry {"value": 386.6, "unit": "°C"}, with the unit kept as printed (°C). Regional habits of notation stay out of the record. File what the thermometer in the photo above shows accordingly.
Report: {"value": 10, "unit": "°C"}
